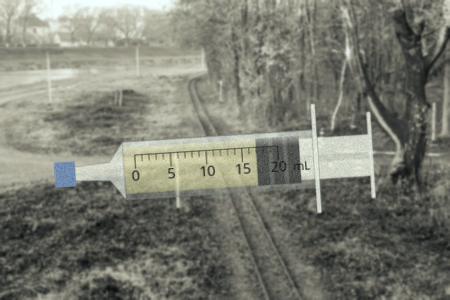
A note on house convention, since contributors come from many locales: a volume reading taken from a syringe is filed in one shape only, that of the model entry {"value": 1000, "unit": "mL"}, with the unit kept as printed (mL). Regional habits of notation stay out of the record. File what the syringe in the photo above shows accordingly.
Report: {"value": 17, "unit": "mL"}
